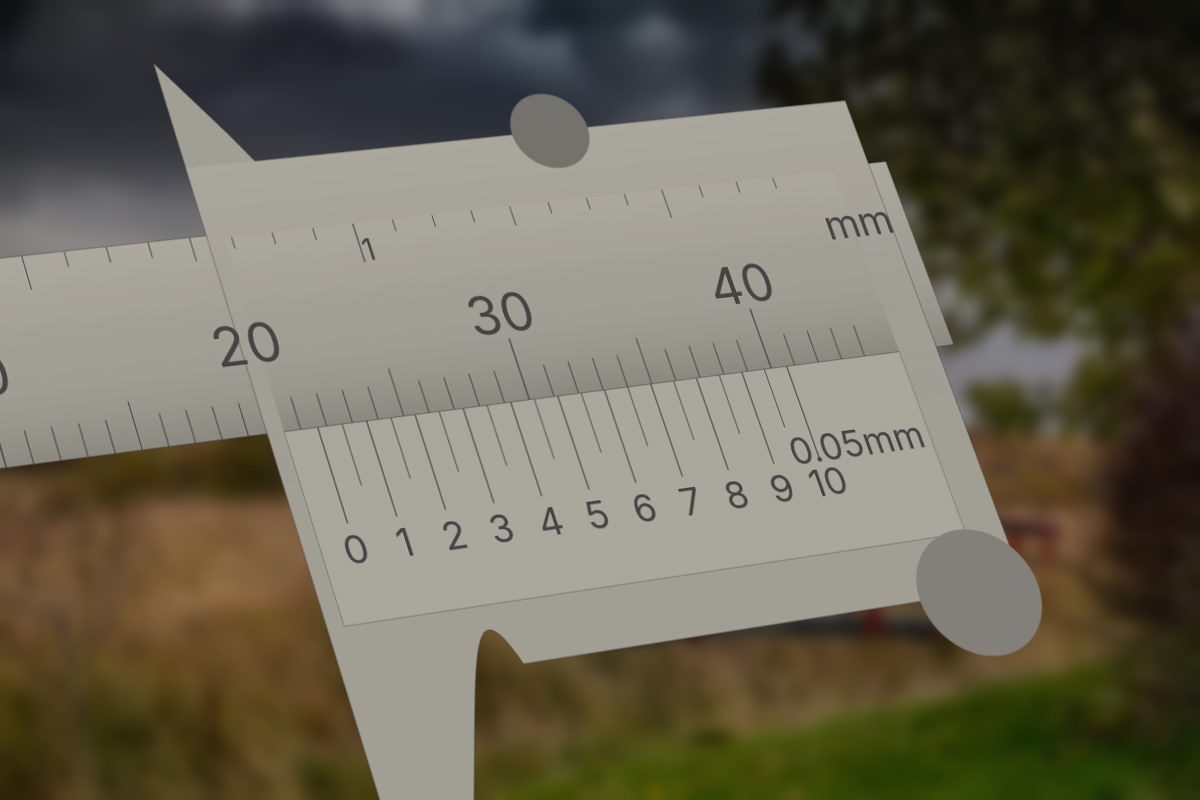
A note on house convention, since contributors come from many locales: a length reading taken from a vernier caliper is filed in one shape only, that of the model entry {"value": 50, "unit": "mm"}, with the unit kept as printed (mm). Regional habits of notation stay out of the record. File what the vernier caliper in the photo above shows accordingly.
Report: {"value": 21.65, "unit": "mm"}
